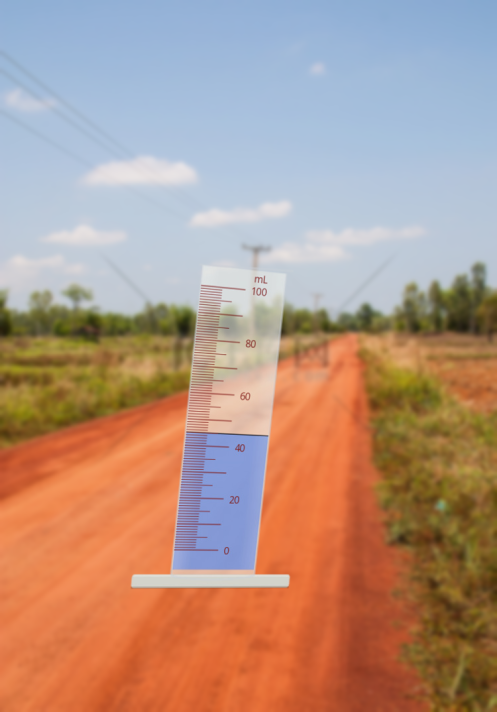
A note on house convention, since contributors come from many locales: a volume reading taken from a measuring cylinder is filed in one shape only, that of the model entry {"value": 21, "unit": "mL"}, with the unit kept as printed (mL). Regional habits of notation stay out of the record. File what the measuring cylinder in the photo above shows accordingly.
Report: {"value": 45, "unit": "mL"}
